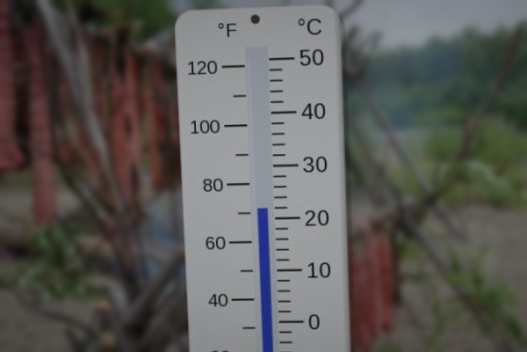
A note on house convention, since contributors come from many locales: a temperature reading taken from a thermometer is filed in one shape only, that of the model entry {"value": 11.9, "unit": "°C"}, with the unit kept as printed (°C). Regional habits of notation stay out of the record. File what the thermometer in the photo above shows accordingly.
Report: {"value": 22, "unit": "°C"}
